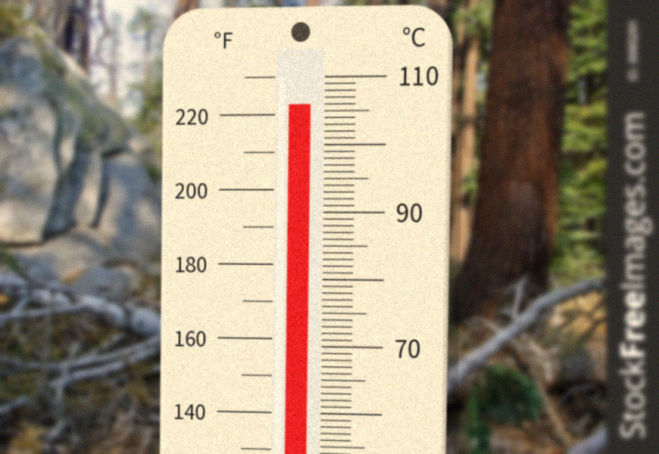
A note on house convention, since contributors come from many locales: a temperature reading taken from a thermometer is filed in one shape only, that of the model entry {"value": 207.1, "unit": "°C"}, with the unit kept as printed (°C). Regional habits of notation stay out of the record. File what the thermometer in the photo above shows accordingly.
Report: {"value": 106, "unit": "°C"}
